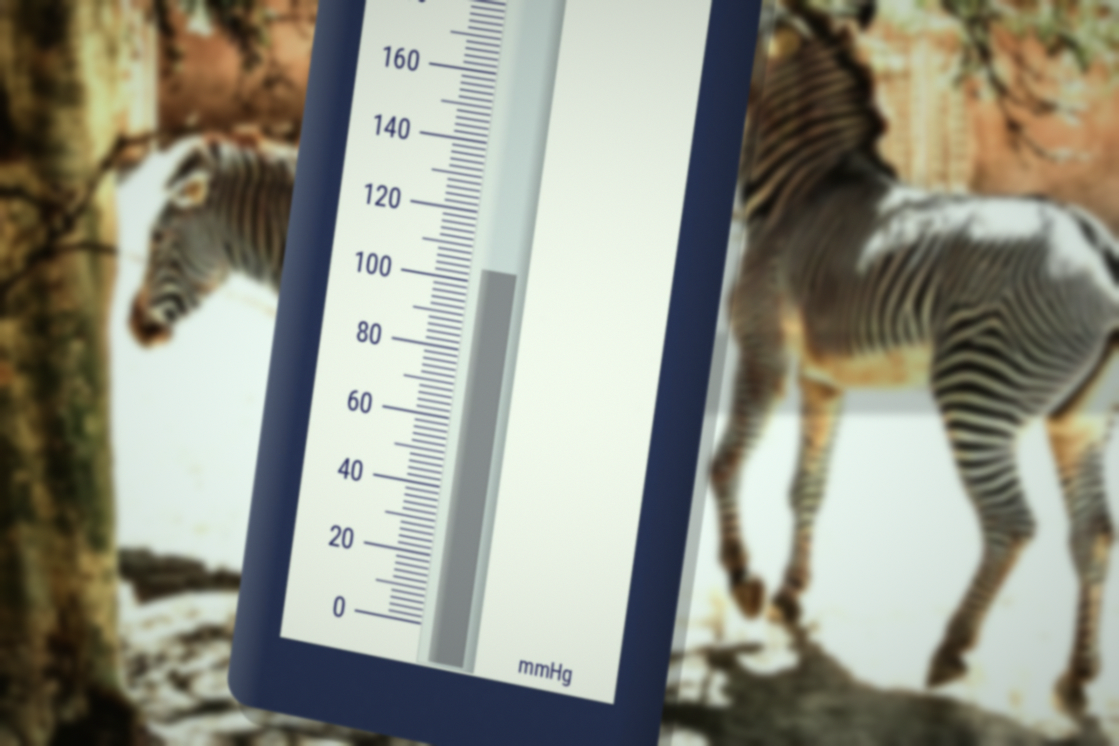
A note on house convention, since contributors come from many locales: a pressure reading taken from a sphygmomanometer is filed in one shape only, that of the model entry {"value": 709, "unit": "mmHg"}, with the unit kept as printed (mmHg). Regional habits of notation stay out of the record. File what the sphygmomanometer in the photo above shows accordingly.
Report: {"value": 104, "unit": "mmHg"}
